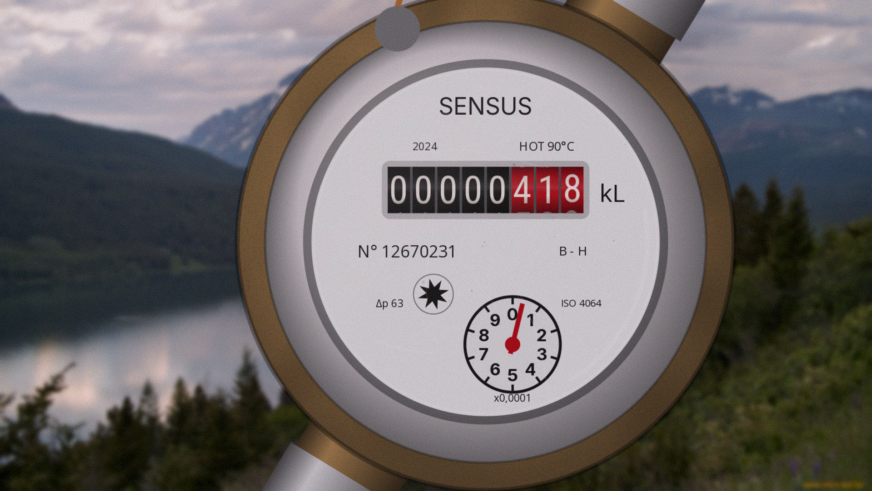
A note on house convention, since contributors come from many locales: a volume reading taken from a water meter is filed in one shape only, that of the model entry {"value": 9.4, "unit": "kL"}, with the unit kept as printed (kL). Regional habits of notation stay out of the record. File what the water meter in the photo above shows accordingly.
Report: {"value": 0.4180, "unit": "kL"}
